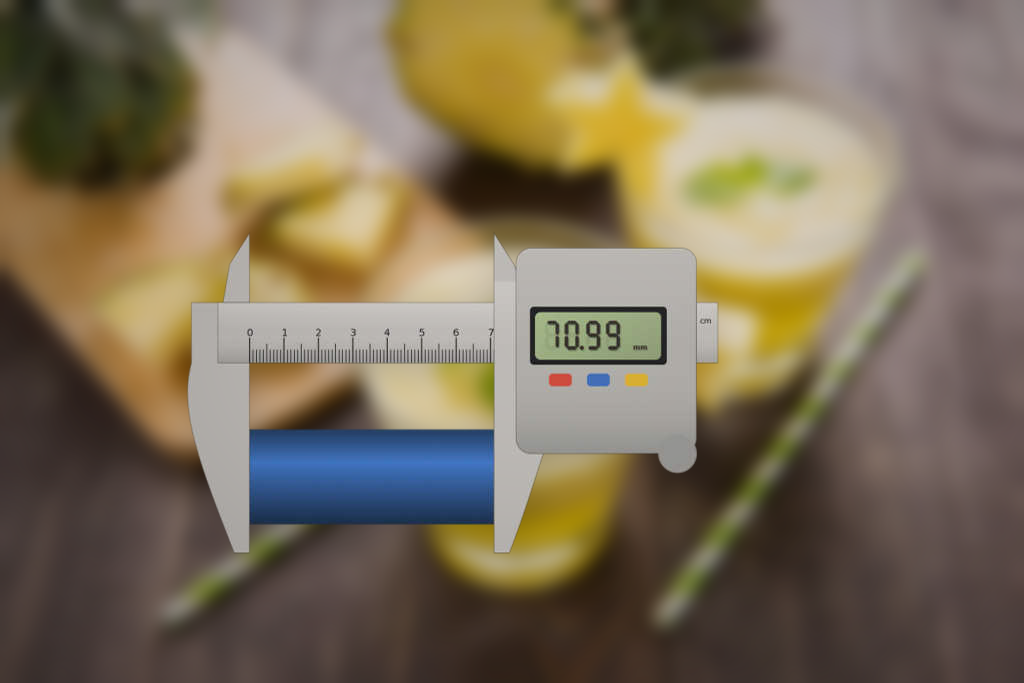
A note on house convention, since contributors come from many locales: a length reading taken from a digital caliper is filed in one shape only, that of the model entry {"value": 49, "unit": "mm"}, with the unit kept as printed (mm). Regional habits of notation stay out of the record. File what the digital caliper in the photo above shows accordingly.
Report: {"value": 70.99, "unit": "mm"}
